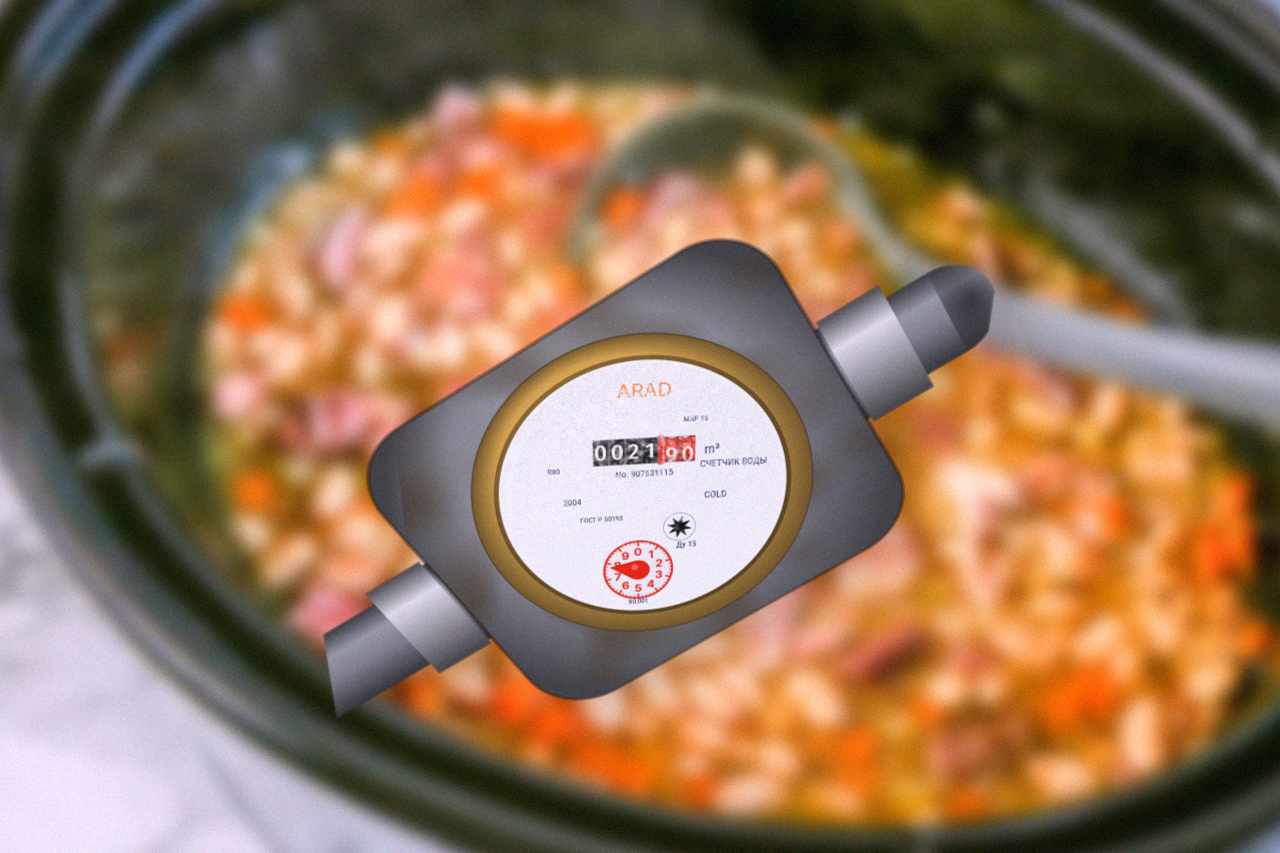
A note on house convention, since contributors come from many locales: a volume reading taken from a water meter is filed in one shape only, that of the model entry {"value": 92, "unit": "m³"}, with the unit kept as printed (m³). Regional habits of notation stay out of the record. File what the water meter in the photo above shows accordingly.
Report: {"value": 21.897, "unit": "m³"}
